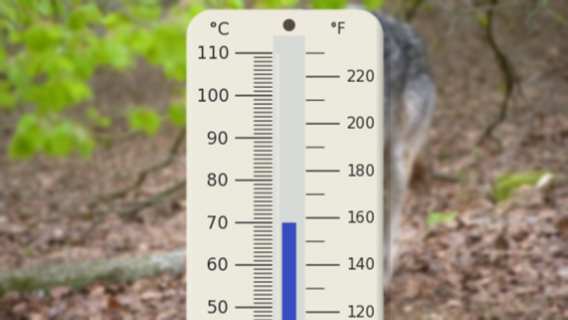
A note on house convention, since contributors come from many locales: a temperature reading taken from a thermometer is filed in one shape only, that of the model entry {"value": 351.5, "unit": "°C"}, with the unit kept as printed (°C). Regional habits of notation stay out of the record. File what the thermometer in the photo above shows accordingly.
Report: {"value": 70, "unit": "°C"}
